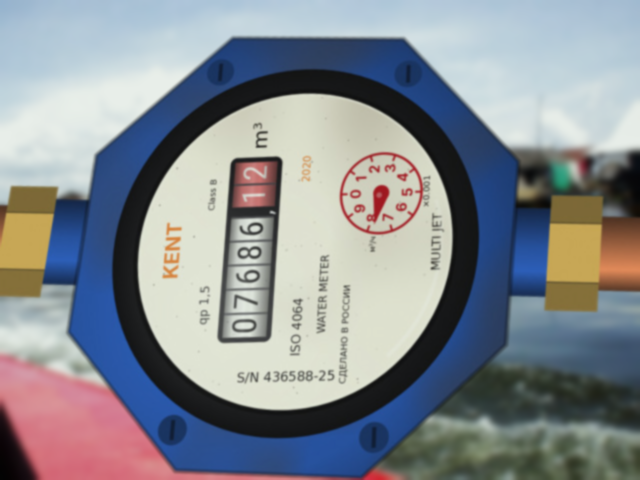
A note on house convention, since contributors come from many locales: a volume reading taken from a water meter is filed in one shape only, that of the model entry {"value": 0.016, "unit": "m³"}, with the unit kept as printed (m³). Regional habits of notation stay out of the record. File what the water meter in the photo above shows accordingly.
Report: {"value": 7686.127, "unit": "m³"}
